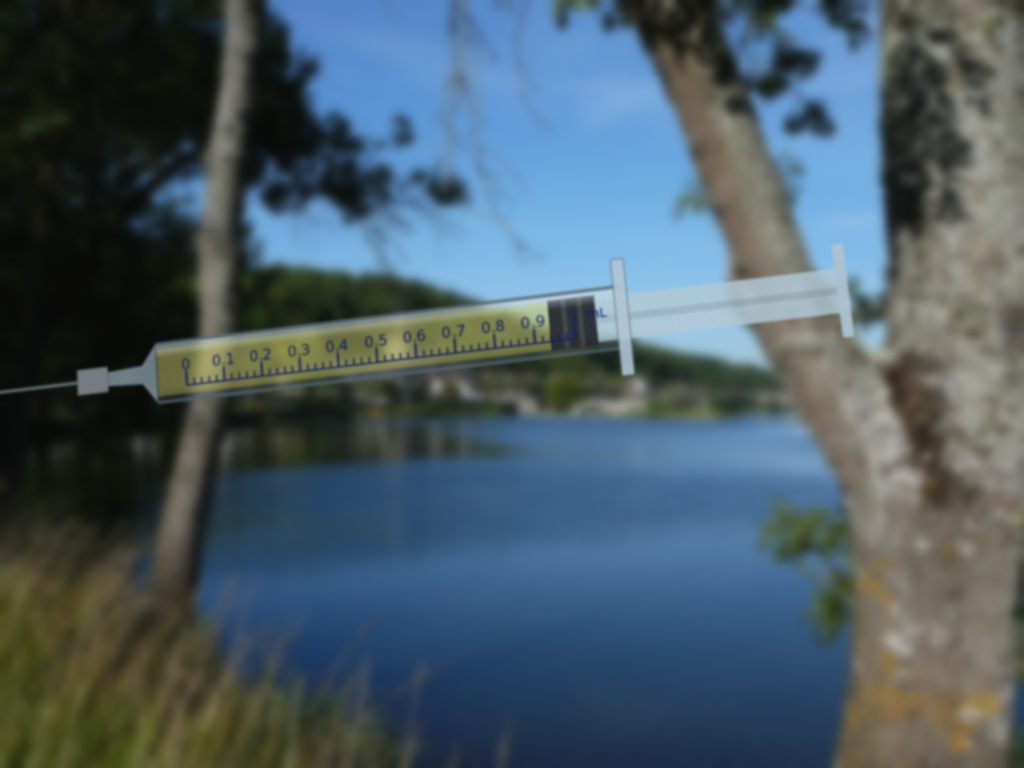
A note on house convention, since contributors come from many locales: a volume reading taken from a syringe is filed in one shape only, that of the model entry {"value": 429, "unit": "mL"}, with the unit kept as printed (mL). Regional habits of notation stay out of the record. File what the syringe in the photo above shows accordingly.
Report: {"value": 0.94, "unit": "mL"}
